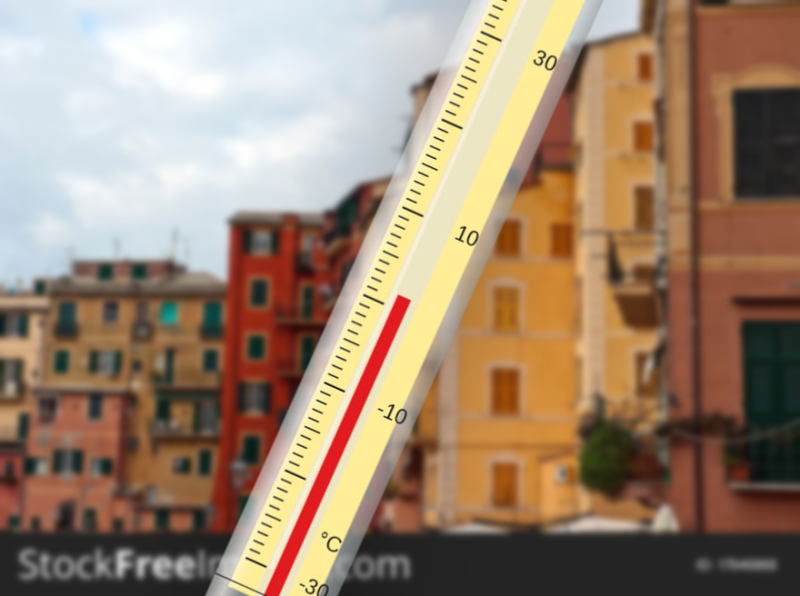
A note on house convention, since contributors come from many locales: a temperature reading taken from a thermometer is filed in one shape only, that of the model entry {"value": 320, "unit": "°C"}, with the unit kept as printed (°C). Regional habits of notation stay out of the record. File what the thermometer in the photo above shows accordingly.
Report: {"value": 1.5, "unit": "°C"}
